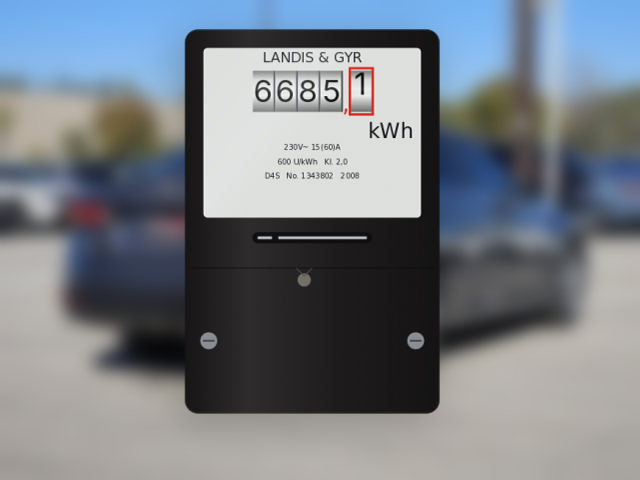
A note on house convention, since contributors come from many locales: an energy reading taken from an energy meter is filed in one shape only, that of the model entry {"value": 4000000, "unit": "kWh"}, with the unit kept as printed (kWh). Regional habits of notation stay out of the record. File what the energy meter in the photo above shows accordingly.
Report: {"value": 6685.1, "unit": "kWh"}
